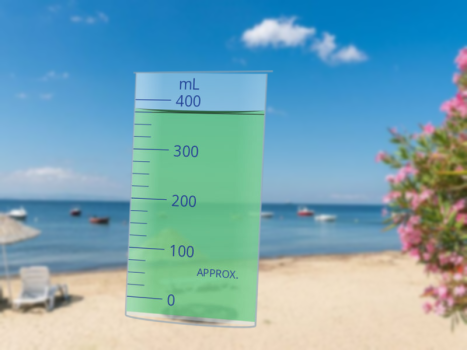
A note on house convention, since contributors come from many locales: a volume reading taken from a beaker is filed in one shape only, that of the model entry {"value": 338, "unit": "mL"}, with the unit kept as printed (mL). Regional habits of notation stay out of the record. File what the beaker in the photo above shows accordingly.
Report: {"value": 375, "unit": "mL"}
